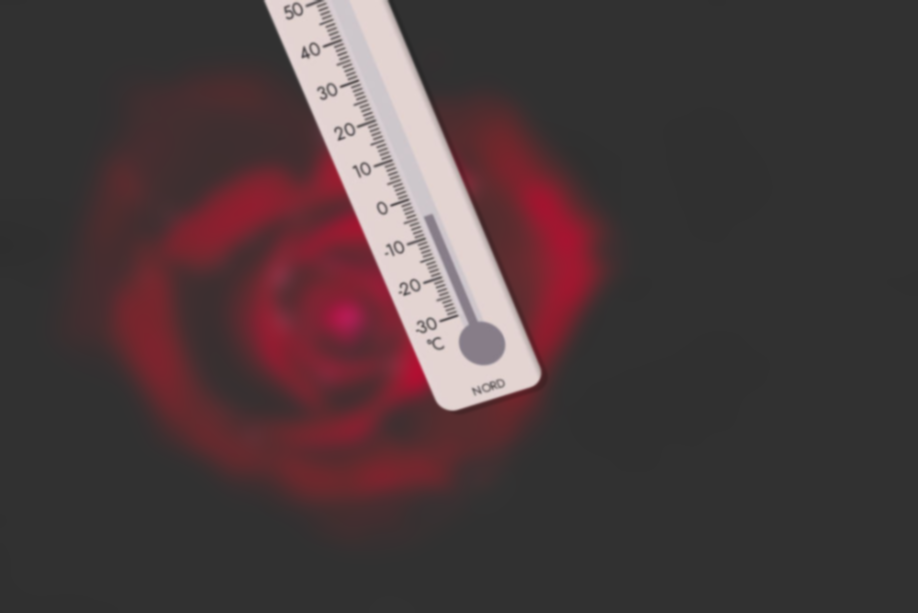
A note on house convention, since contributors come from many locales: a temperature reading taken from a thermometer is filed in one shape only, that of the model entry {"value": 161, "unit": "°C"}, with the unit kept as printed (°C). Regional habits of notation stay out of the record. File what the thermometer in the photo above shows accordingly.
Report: {"value": -5, "unit": "°C"}
